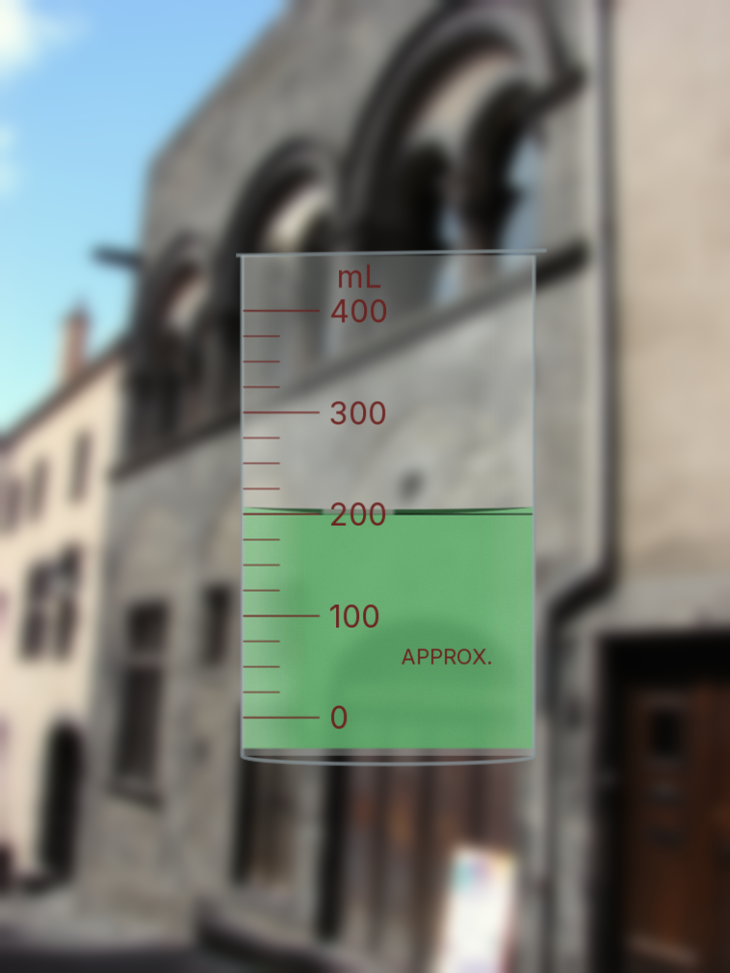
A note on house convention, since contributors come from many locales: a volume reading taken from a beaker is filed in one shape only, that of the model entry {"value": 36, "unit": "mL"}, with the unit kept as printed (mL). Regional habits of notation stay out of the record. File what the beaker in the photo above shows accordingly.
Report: {"value": 200, "unit": "mL"}
